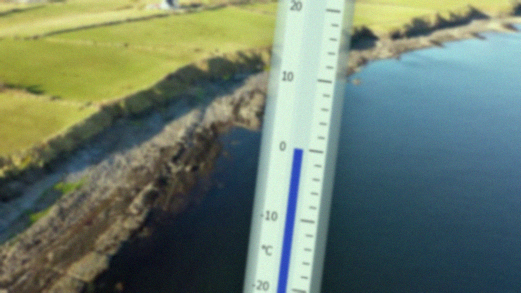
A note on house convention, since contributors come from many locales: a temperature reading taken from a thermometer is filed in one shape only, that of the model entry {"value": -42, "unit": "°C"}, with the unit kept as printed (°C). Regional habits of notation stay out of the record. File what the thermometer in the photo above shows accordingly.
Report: {"value": 0, "unit": "°C"}
